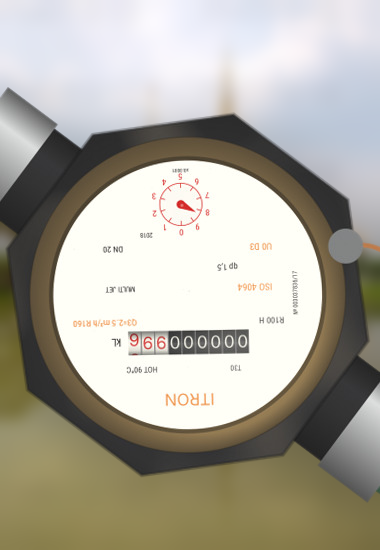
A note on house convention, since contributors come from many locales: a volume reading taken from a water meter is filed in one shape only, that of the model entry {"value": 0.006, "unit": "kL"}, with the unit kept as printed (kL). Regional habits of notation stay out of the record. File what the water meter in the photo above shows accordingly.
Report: {"value": 0.9958, "unit": "kL"}
